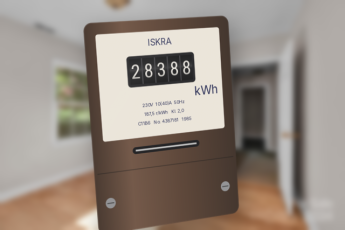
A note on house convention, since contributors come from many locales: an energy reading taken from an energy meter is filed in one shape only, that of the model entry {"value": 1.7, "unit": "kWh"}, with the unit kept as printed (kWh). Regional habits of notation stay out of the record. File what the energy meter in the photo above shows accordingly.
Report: {"value": 28388, "unit": "kWh"}
